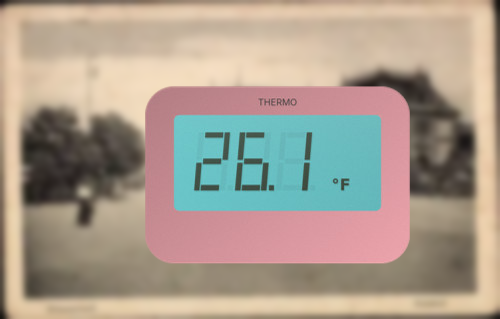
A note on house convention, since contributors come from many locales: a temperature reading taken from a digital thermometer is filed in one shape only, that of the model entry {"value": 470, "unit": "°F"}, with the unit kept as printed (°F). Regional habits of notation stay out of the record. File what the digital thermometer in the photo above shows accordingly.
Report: {"value": 26.1, "unit": "°F"}
